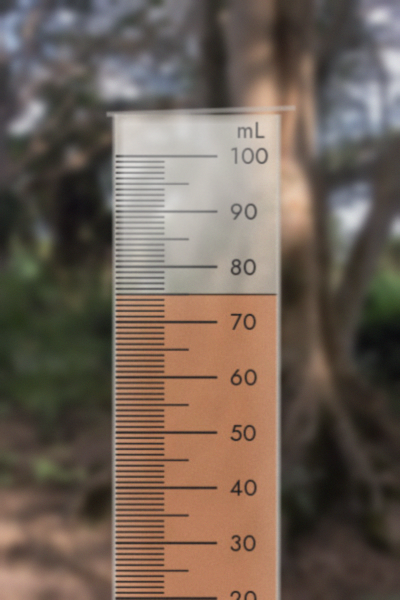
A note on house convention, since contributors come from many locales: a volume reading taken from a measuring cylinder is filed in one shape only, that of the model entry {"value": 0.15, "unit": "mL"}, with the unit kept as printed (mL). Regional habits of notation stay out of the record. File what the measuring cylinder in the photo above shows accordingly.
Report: {"value": 75, "unit": "mL"}
